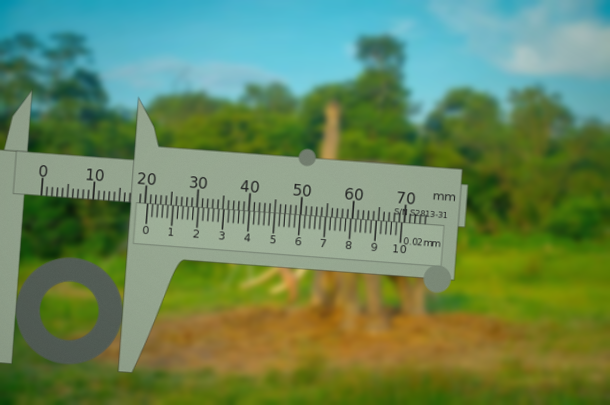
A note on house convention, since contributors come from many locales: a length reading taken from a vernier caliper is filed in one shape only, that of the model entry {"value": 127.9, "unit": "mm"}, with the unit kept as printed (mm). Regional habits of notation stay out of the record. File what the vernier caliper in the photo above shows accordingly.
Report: {"value": 20.5, "unit": "mm"}
